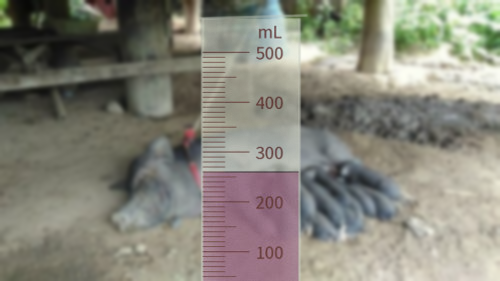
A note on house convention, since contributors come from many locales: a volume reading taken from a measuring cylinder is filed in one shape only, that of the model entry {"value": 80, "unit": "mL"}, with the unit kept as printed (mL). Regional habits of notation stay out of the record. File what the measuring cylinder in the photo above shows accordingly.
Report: {"value": 260, "unit": "mL"}
